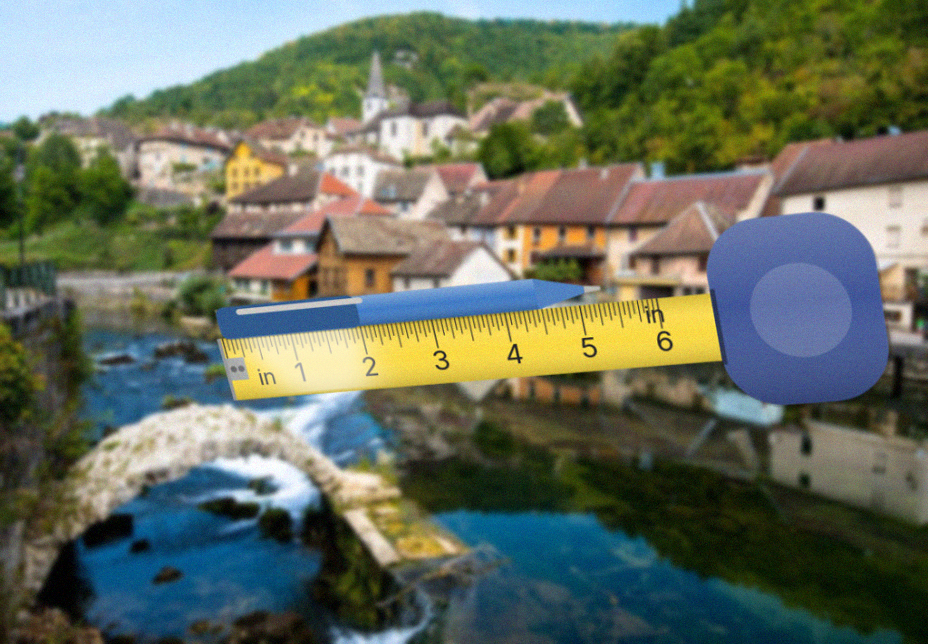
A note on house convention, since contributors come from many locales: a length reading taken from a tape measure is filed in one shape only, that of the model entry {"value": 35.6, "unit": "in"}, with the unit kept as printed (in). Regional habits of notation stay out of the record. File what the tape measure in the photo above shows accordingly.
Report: {"value": 5.3125, "unit": "in"}
